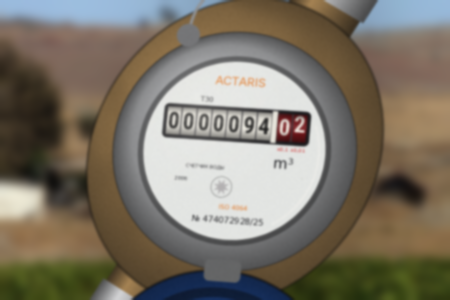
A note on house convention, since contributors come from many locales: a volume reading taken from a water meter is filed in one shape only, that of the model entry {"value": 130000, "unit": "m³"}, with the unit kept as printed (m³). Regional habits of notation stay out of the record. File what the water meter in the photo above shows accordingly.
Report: {"value": 94.02, "unit": "m³"}
